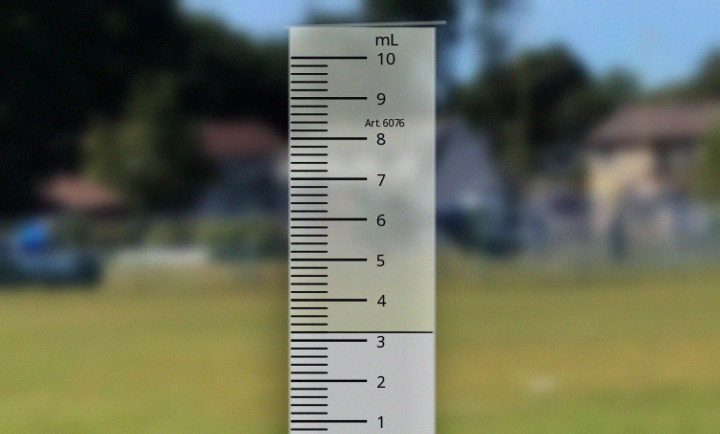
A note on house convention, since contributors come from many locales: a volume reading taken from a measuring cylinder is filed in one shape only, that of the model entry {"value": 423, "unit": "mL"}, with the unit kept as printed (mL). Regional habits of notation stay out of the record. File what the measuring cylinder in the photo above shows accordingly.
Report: {"value": 3.2, "unit": "mL"}
